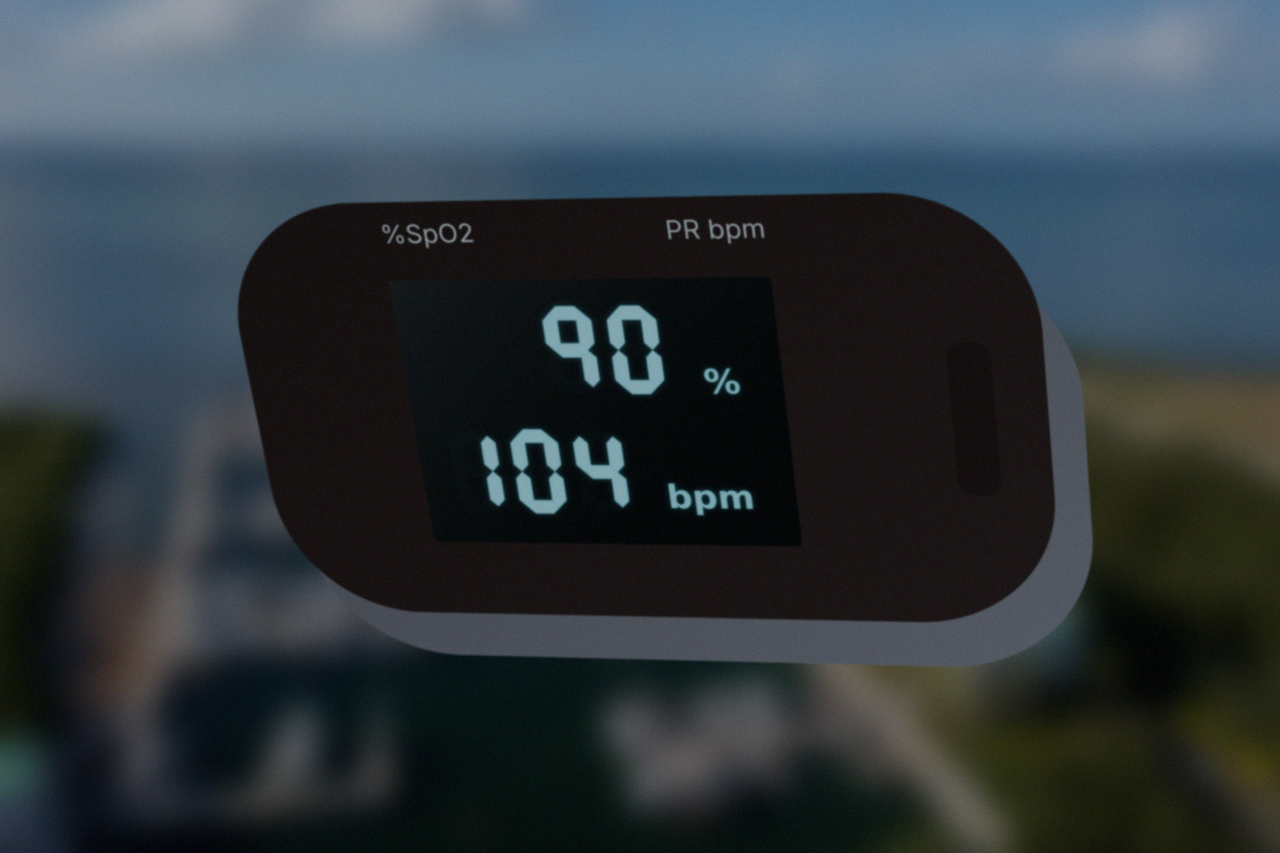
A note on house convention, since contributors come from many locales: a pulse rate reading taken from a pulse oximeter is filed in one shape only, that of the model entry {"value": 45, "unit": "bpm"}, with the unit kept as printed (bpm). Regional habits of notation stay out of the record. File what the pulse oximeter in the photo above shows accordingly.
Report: {"value": 104, "unit": "bpm"}
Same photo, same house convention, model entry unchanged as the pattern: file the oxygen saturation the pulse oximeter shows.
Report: {"value": 90, "unit": "%"}
